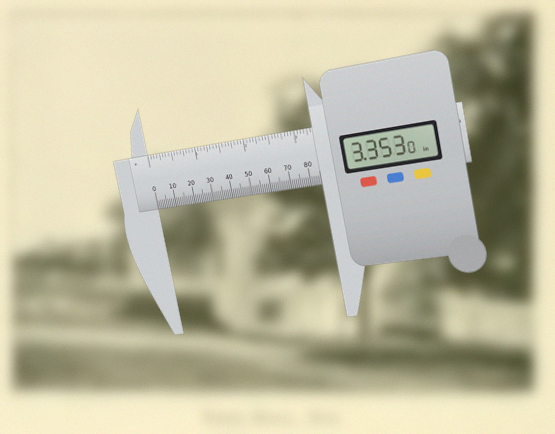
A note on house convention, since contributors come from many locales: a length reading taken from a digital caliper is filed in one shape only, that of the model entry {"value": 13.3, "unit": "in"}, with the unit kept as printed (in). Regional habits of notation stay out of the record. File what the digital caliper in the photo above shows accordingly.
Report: {"value": 3.3530, "unit": "in"}
